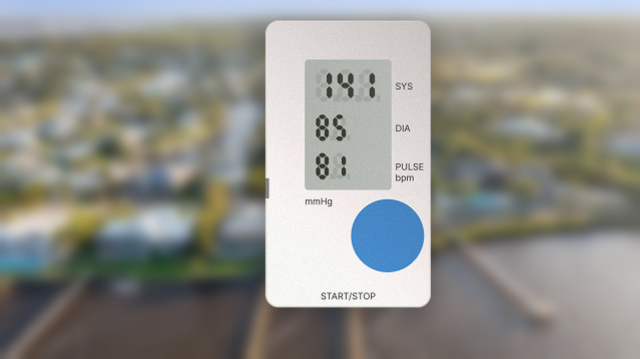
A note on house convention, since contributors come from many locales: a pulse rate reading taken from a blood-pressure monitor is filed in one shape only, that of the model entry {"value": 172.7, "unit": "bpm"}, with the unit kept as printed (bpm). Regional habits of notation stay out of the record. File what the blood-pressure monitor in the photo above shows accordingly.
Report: {"value": 81, "unit": "bpm"}
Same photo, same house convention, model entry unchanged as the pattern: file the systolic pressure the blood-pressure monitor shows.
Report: {"value": 141, "unit": "mmHg"}
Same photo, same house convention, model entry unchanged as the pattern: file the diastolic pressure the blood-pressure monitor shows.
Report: {"value": 85, "unit": "mmHg"}
